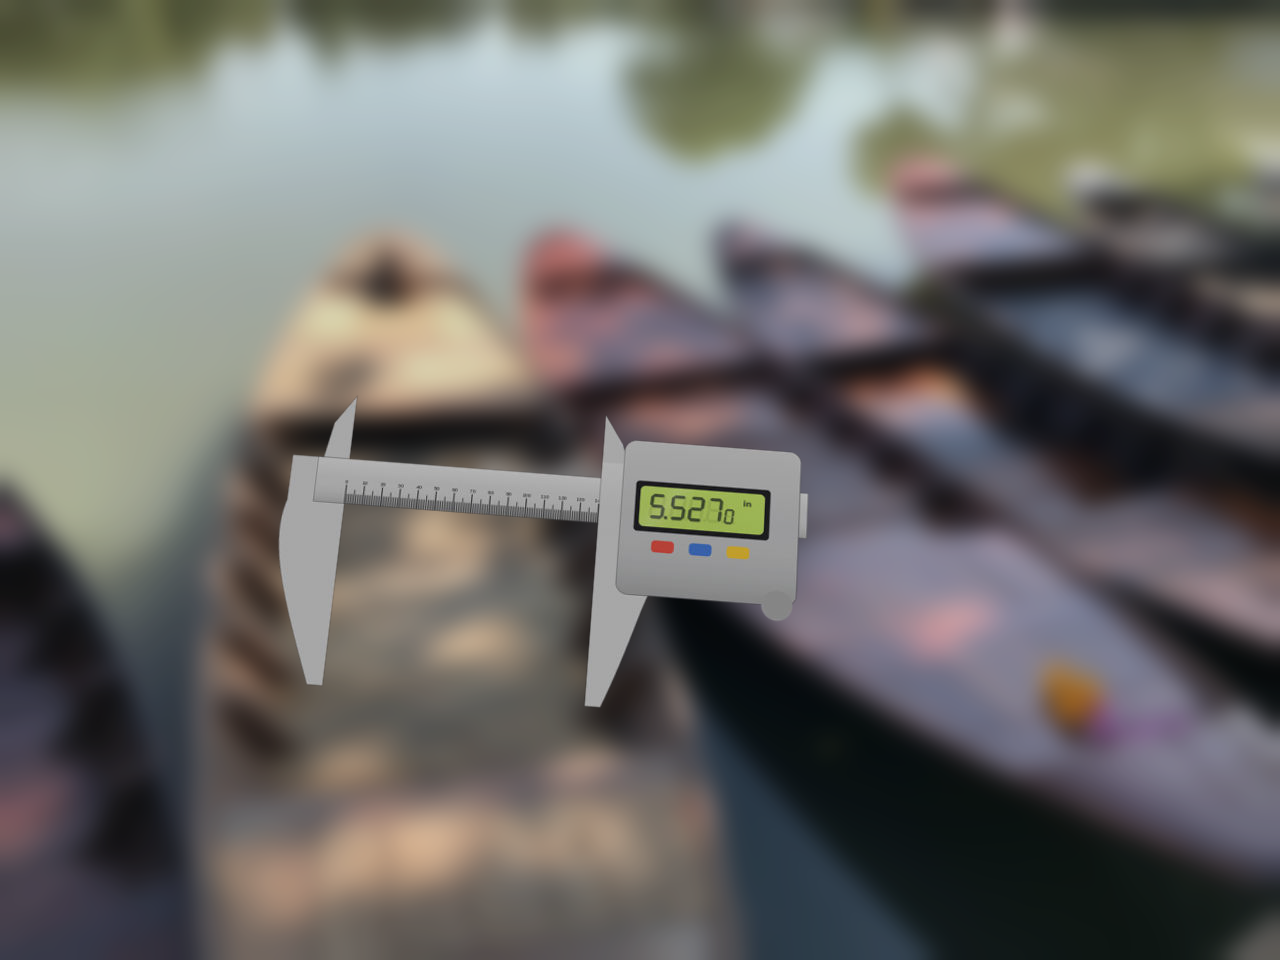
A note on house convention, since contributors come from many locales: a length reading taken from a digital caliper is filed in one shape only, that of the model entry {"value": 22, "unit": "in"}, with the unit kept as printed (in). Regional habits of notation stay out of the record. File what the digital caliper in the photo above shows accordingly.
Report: {"value": 5.5270, "unit": "in"}
